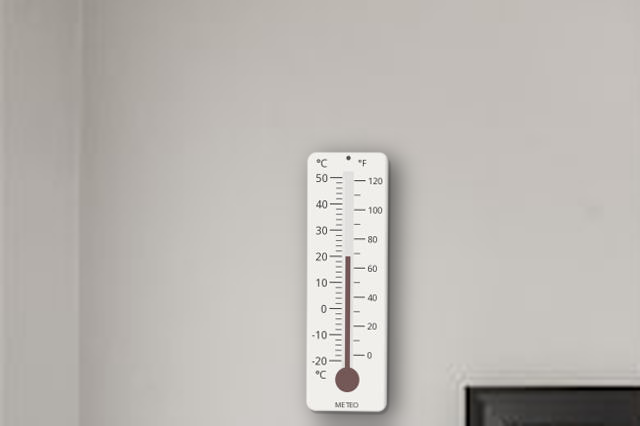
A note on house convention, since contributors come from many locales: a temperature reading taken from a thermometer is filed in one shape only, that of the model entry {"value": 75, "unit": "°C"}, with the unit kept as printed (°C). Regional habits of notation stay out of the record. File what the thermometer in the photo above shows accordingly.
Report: {"value": 20, "unit": "°C"}
